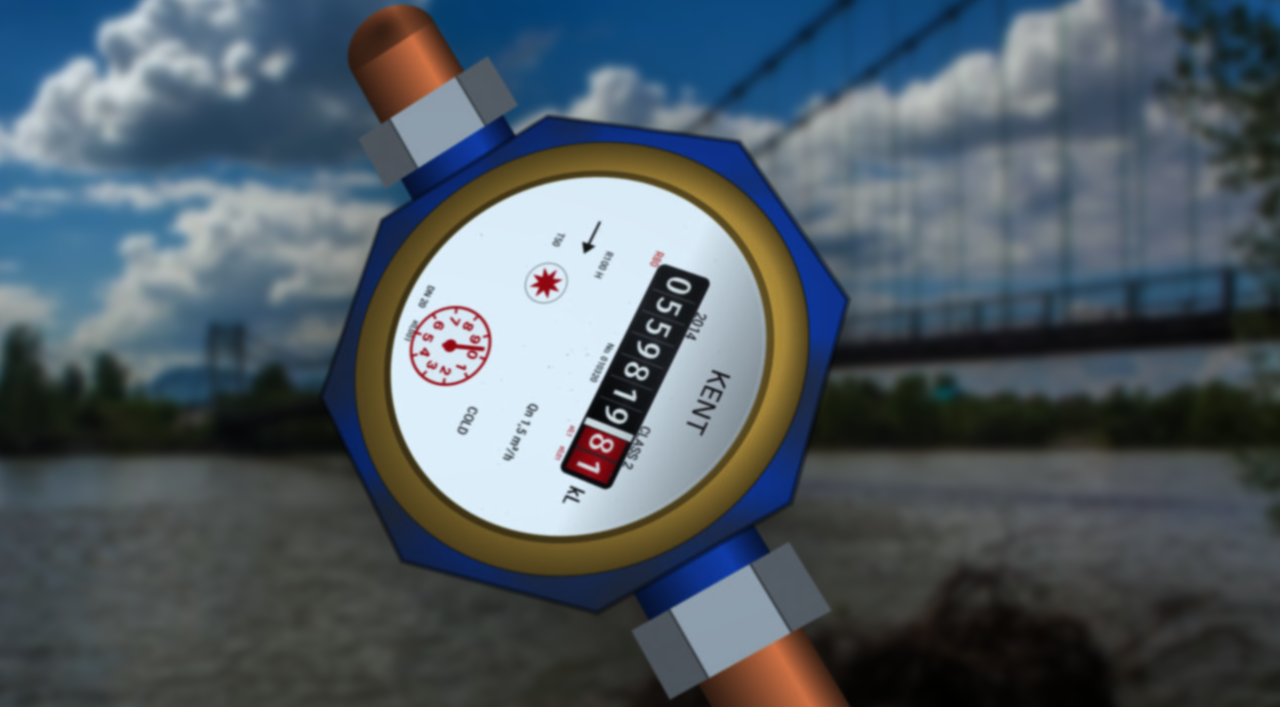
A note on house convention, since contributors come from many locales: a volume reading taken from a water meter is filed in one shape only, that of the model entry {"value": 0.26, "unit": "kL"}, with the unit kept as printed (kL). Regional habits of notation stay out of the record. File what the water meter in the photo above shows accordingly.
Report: {"value": 559819.809, "unit": "kL"}
